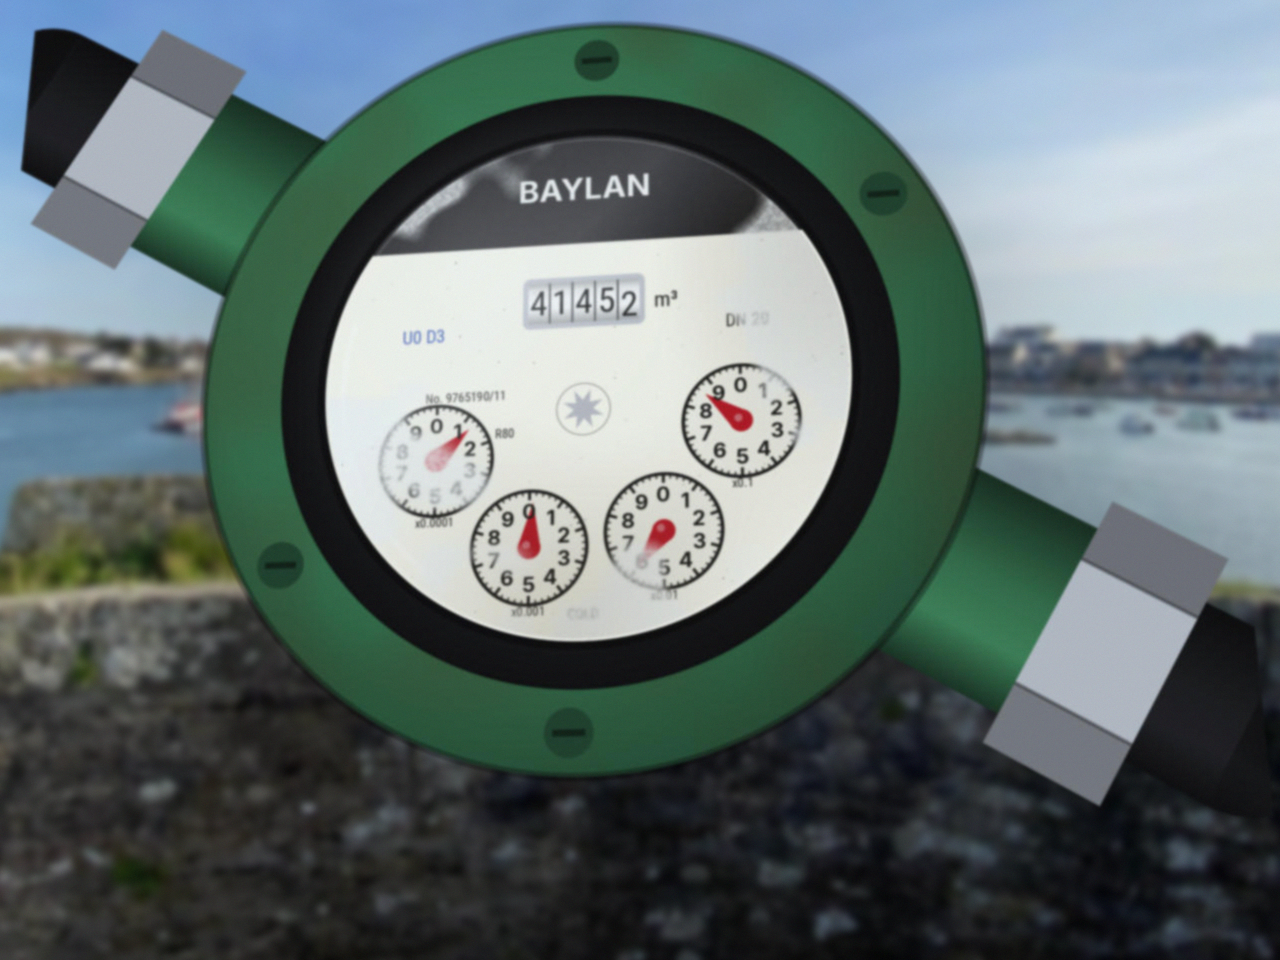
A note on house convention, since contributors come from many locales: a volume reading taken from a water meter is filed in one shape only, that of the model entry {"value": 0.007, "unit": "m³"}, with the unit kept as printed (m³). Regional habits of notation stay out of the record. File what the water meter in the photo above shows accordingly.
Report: {"value": 41451.8601, "unit": "m³"}
